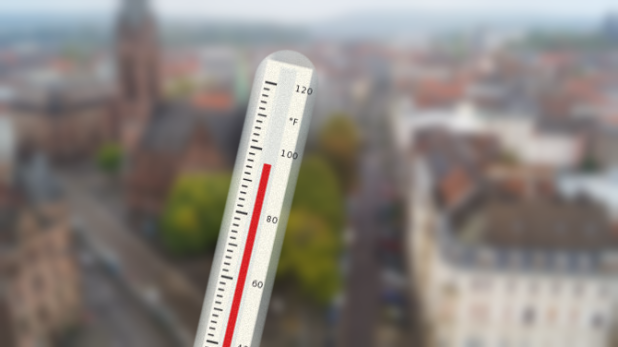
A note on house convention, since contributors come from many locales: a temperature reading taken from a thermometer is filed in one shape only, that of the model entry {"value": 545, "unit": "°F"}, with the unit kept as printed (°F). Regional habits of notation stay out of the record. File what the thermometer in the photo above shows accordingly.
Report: {"value": 96, "unit": "°F"}
